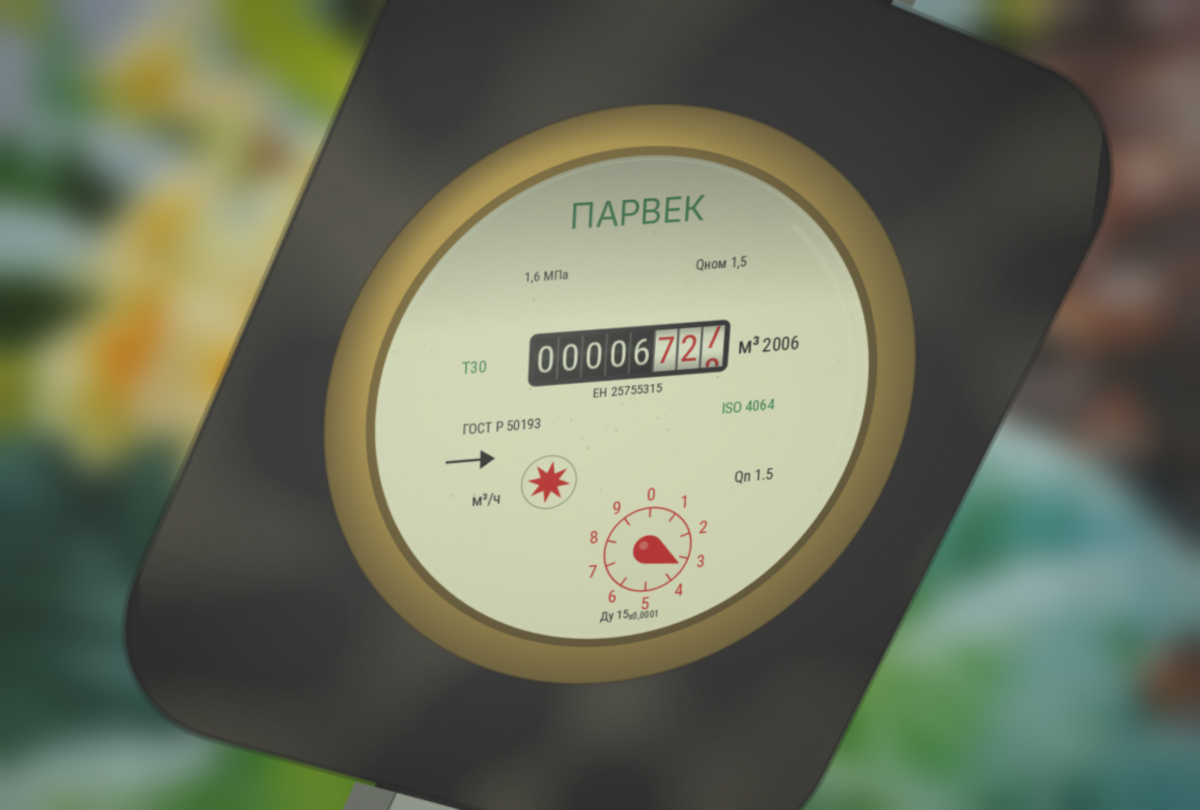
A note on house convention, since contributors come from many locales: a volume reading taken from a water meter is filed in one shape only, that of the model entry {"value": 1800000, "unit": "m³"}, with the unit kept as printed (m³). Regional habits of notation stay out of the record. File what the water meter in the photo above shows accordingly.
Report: {"value": 6.7273, "unit": "m³"}
